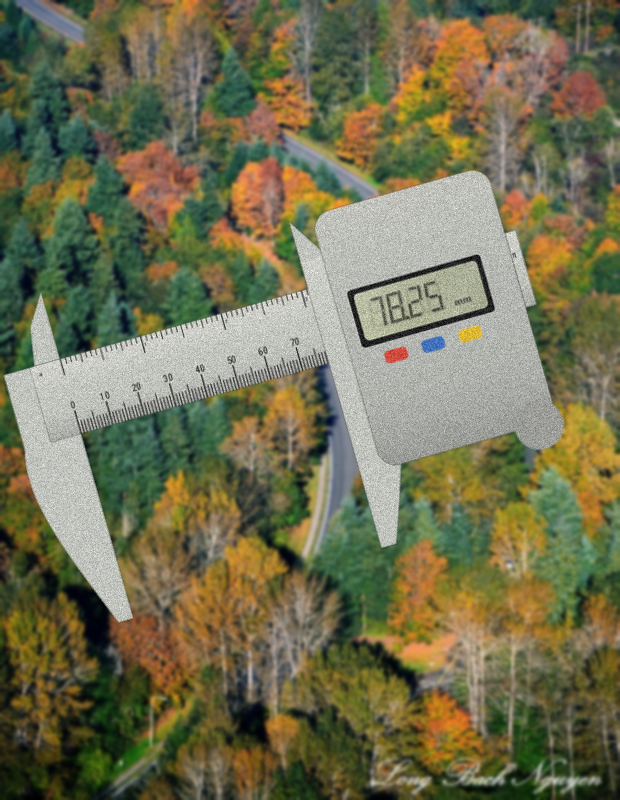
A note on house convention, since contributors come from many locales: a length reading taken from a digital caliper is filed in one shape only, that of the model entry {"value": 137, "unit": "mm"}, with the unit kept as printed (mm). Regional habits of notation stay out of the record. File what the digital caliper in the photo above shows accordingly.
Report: {"value": 78.25, "unit": "mm"}
